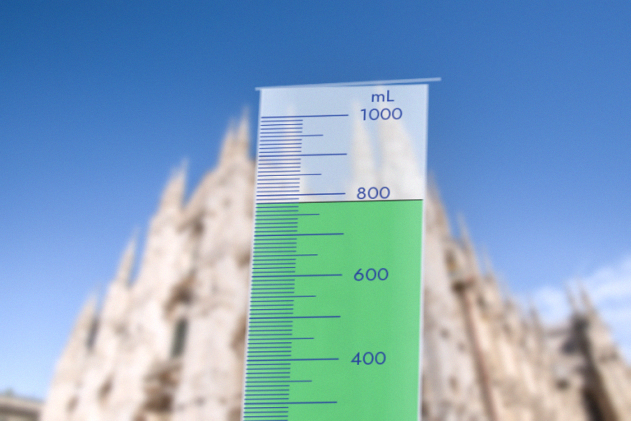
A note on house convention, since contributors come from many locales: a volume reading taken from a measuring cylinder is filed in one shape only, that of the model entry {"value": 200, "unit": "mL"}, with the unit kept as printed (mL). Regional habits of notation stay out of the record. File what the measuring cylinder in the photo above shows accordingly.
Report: {"value": 780, "unit": "mL"}
